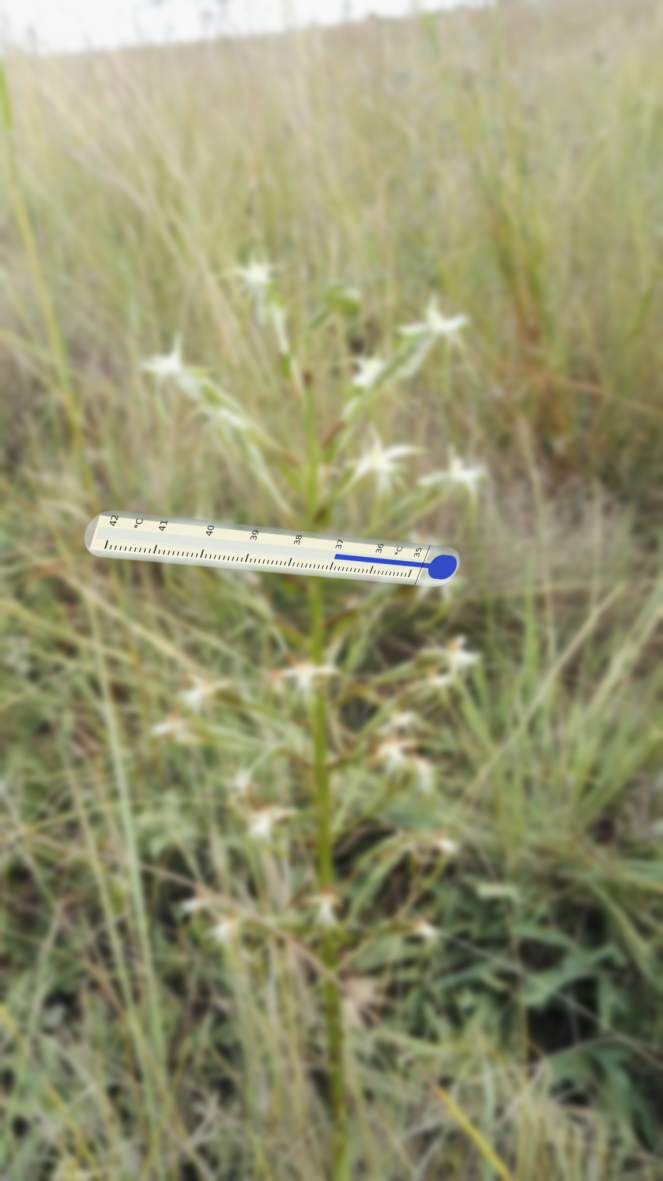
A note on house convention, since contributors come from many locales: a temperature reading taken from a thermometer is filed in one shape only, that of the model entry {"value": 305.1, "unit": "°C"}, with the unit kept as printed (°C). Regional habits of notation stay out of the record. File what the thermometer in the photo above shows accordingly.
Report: {"value": 37, "unit": "°C"}
